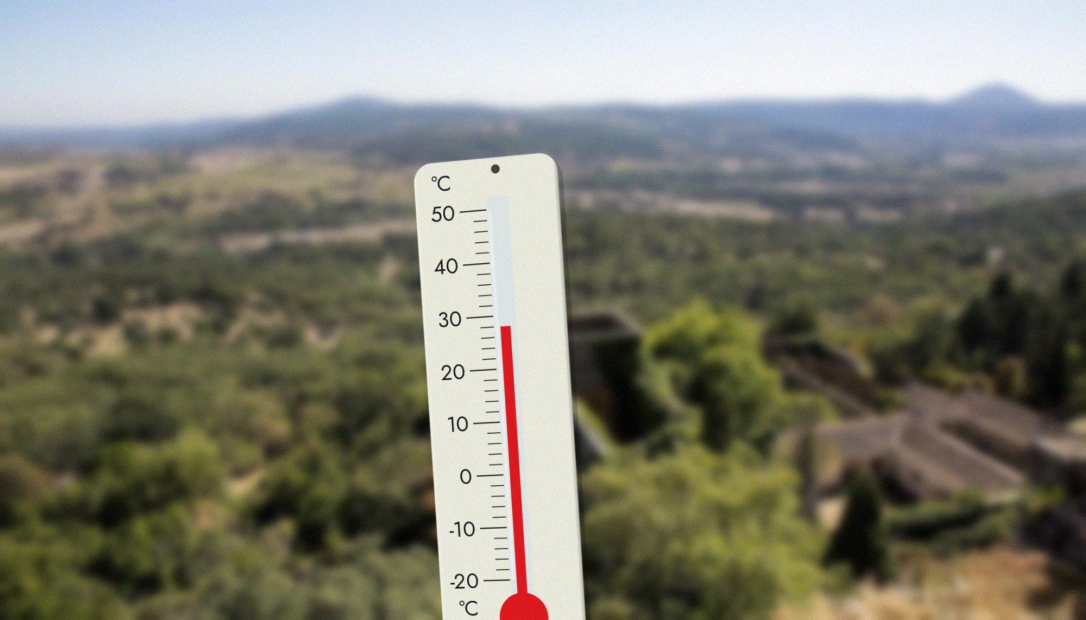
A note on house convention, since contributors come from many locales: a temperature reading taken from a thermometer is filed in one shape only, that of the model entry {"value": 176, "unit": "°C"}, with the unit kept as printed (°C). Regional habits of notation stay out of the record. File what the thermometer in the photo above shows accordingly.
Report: {"value": 28, "unit": "°C"}
